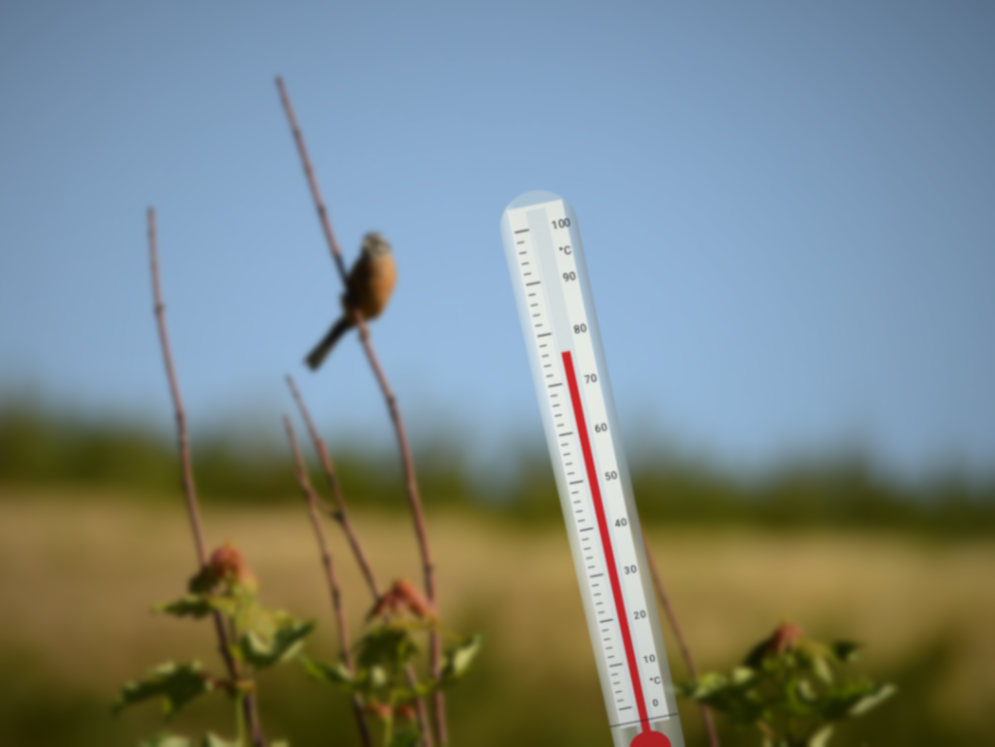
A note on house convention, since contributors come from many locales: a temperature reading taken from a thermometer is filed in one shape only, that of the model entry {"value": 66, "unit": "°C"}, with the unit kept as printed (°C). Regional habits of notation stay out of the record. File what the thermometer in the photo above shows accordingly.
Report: {"value": 76, "unit": "°C"}
